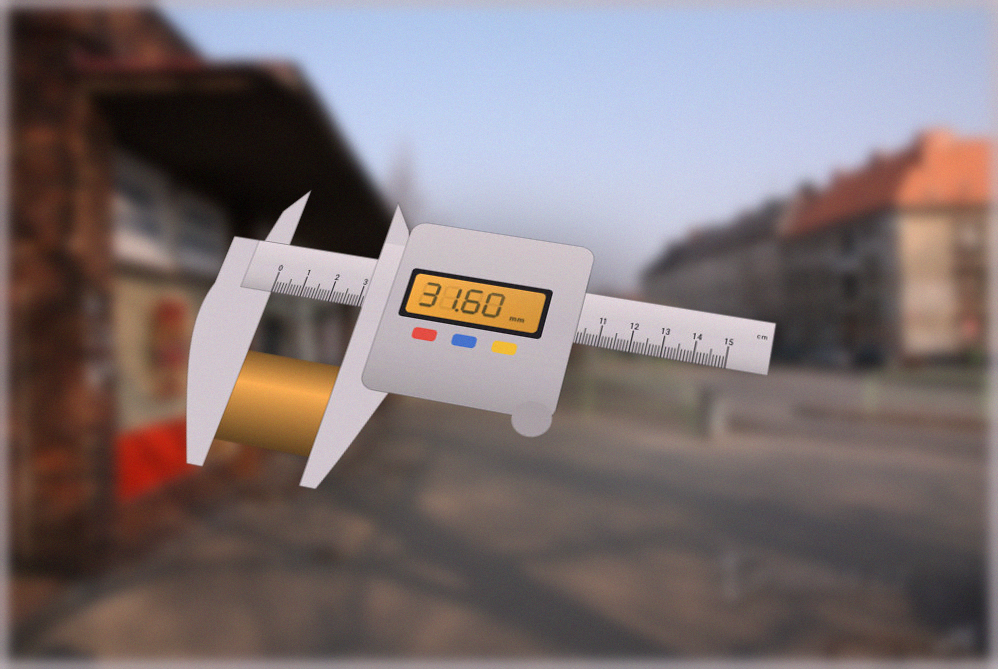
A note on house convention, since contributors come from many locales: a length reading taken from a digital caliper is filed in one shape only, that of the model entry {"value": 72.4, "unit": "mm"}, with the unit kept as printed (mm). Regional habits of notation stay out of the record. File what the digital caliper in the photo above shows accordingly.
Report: {"value": 31.60, "unit": "mm"}
